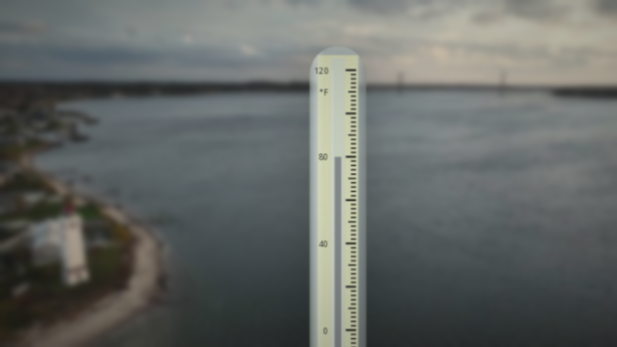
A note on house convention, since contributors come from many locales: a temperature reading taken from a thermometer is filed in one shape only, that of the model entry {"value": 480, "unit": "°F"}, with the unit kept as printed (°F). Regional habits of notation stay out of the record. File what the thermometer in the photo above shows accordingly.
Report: {"value": 80, "unit": "°F"}
